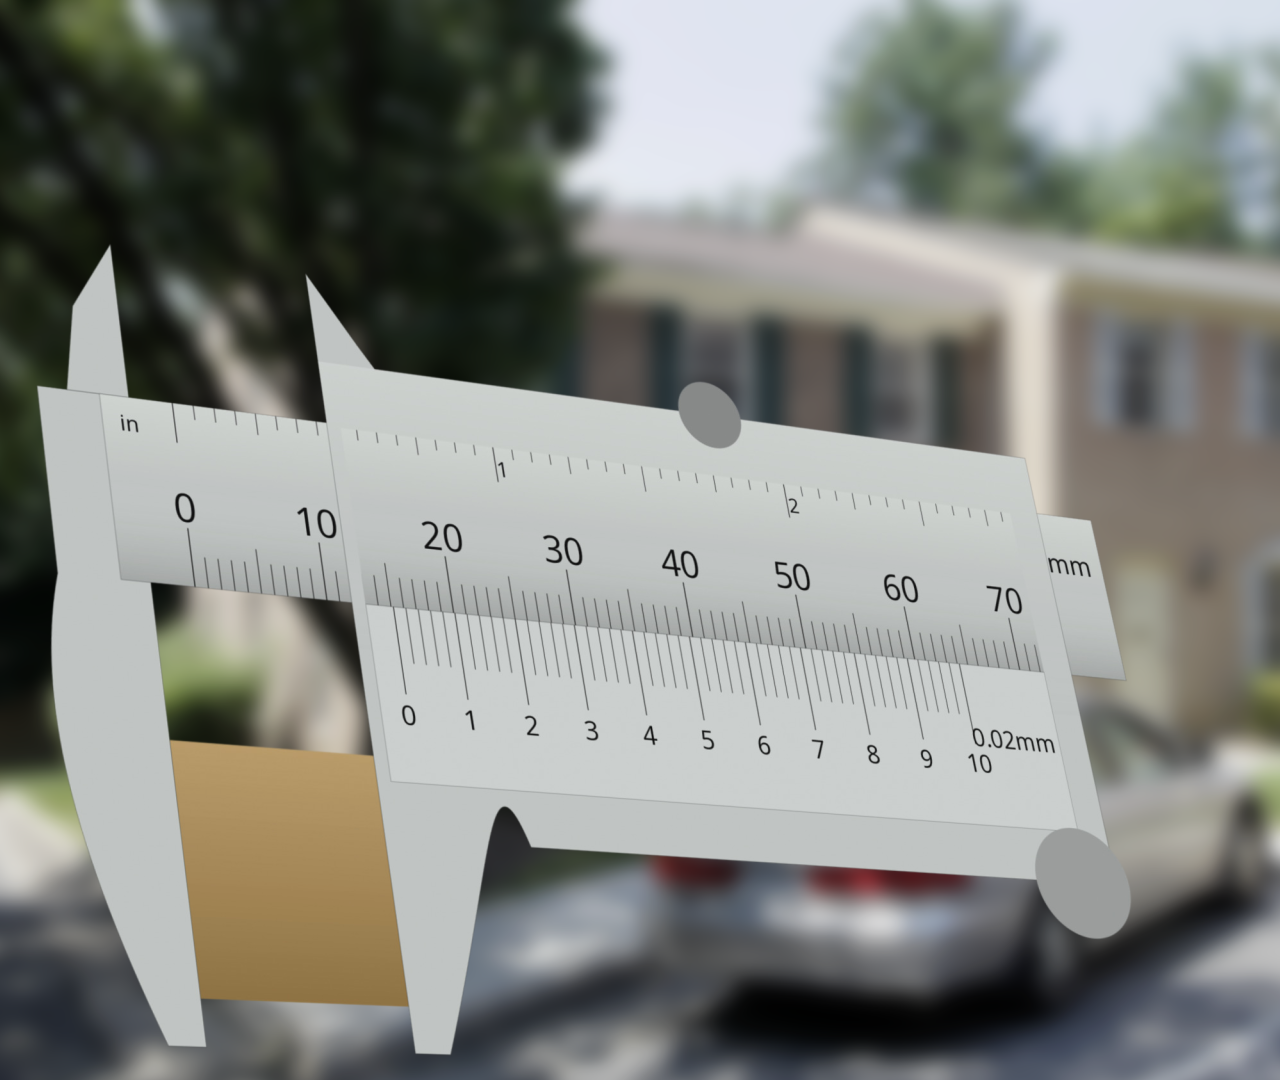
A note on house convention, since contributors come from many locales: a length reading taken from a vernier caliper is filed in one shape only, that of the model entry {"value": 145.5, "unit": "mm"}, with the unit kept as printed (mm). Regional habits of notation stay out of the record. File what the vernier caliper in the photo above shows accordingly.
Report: {"value": 15.2, "unit": "mm"}
